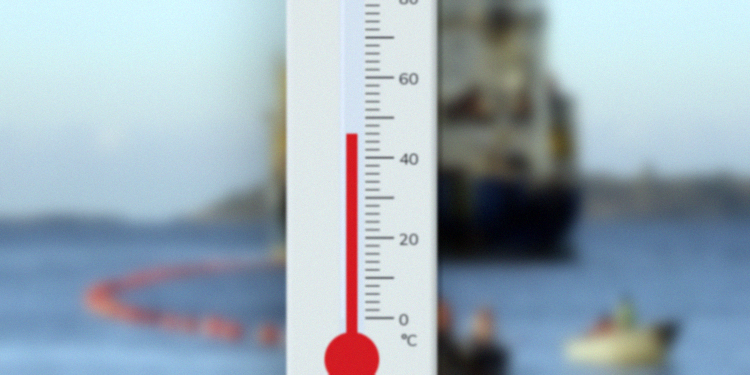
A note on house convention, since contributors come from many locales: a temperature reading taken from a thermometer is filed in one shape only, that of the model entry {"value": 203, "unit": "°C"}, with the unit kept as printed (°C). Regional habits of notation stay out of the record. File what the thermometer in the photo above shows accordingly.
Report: {"value": 46, "unit": "°C"}
